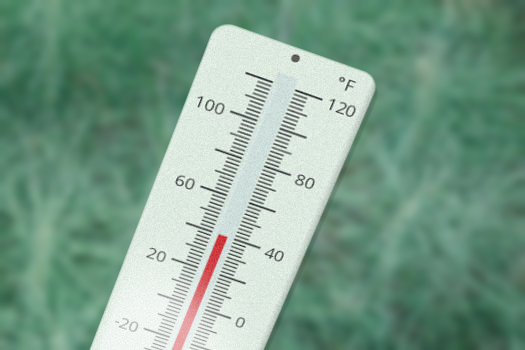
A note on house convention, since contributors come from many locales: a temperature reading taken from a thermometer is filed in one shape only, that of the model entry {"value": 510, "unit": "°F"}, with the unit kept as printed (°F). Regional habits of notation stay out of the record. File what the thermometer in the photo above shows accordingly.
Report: {"value": 40, "unit": "°F"}
